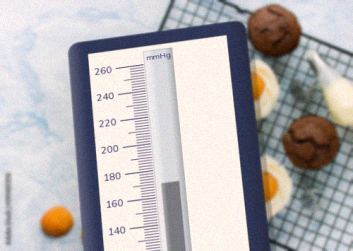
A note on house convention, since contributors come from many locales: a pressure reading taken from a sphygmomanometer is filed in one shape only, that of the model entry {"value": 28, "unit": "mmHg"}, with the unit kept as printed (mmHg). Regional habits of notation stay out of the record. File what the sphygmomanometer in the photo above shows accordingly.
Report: {"value": 170, "unit": "mmHg"}
